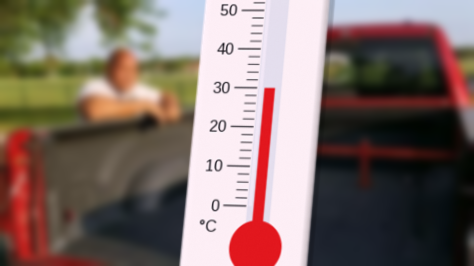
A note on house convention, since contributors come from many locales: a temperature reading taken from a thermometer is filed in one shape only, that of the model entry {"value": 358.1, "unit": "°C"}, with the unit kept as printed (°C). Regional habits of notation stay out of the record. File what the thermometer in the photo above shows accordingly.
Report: {"value": 30, "unit": "°C"}
